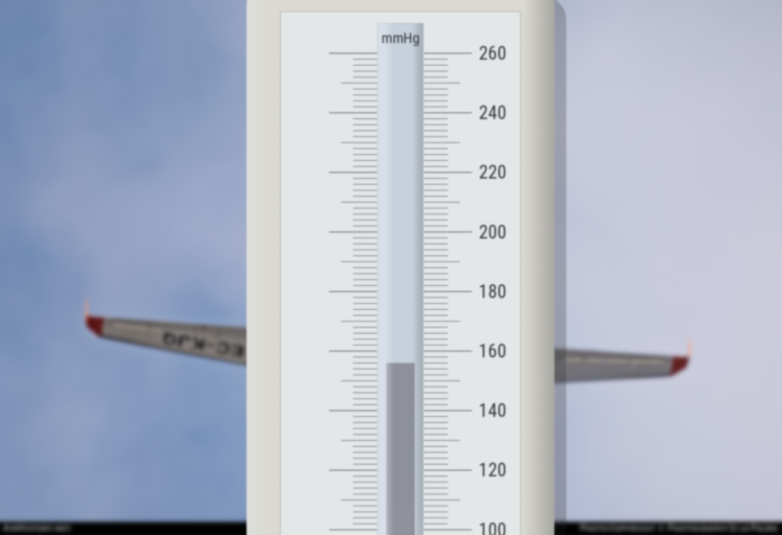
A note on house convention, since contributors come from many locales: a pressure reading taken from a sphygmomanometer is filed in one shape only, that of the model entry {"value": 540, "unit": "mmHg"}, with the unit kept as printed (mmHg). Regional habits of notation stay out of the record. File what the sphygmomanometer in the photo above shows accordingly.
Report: {"value": 156, "unit": "mmHg"}
